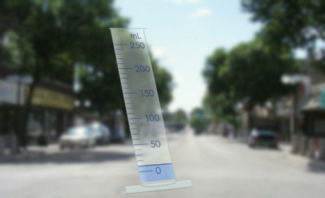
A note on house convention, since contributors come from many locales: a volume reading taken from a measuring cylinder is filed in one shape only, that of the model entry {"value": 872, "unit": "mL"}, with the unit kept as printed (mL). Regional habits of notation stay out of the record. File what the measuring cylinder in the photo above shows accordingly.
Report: {"value": 10, "unit": "mL"}
